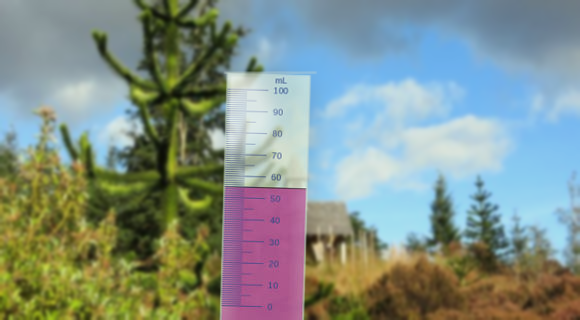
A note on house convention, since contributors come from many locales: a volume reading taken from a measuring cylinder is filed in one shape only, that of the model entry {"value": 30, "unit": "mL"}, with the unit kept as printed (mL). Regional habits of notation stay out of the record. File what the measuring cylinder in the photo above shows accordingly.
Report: {"value": 55, "unit": "mL"}
